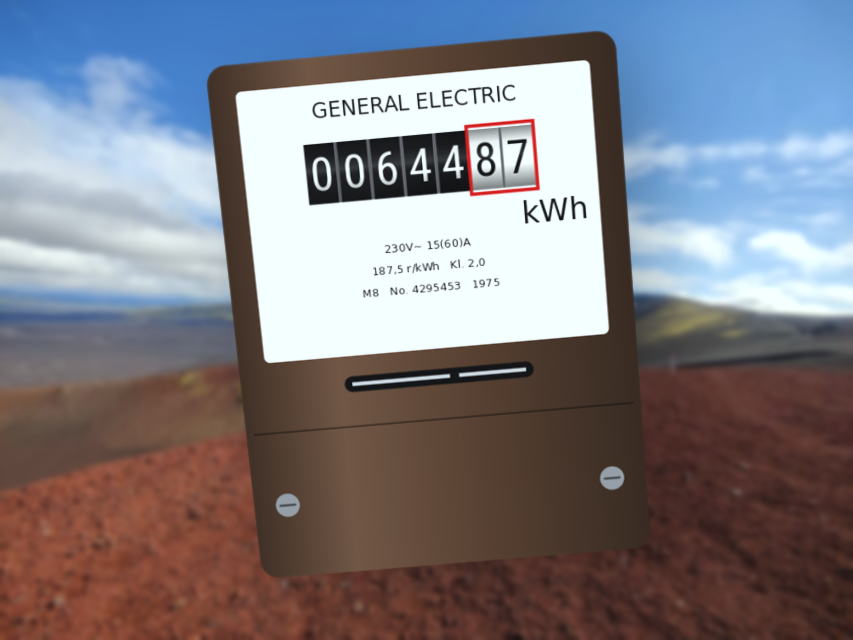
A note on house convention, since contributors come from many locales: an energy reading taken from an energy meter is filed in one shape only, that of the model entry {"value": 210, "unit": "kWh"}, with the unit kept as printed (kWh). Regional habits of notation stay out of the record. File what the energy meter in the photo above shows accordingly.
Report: {"value": 644.87, "unit": "kWh"}
